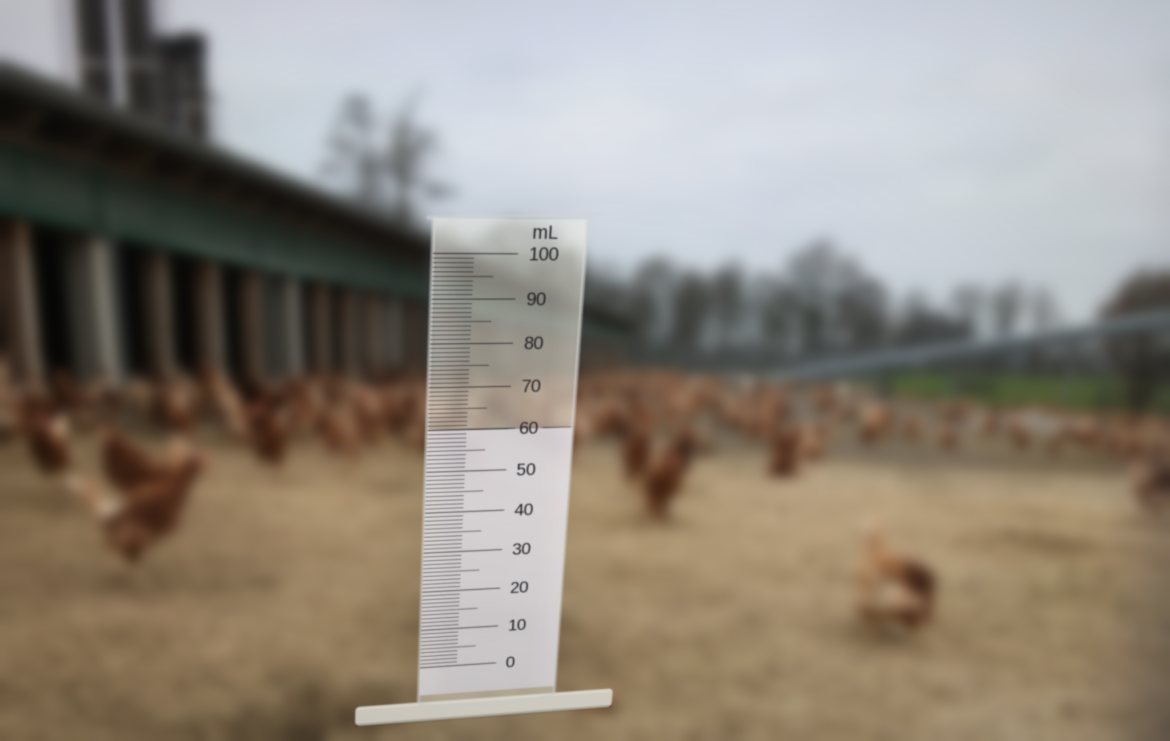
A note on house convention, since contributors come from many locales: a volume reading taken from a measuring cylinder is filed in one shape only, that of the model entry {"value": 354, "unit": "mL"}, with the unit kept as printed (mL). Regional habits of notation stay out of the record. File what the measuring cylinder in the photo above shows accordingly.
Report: {"value": 60, "unit": "mL"}
